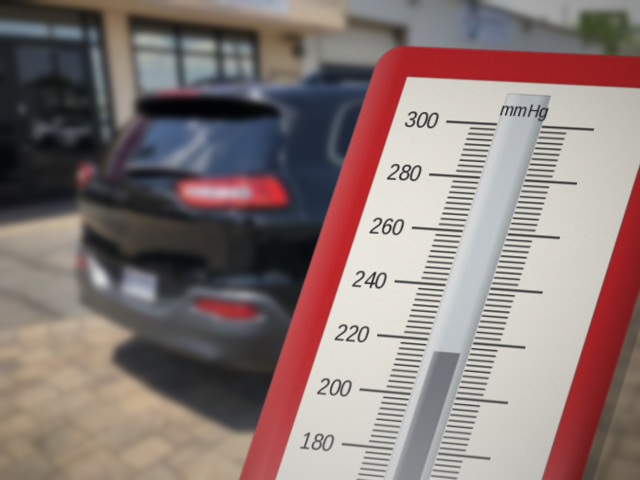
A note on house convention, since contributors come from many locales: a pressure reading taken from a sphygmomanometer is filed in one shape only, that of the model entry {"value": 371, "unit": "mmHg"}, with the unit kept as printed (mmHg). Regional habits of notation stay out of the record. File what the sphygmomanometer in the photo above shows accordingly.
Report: {"value": 216, "unit": "mmHg"}
